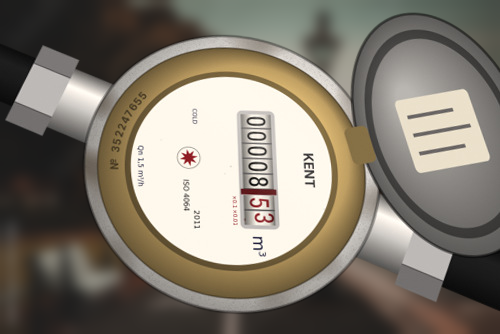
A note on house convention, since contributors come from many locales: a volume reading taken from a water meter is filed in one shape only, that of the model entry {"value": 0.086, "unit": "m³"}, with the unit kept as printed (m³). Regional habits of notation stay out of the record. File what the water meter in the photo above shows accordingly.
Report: {"value": 8.53, "unit": "m³"}
